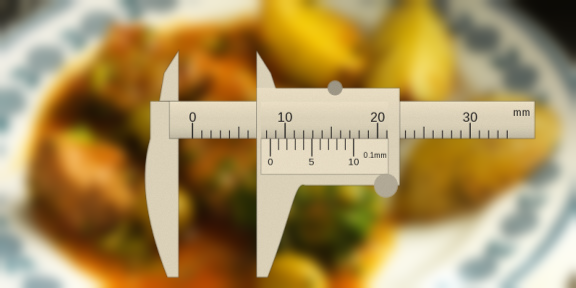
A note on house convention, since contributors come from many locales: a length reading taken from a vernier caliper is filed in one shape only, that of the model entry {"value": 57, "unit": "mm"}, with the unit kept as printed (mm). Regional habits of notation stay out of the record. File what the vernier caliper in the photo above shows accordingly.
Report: {"value": 8.4, "unit": "mm"}
